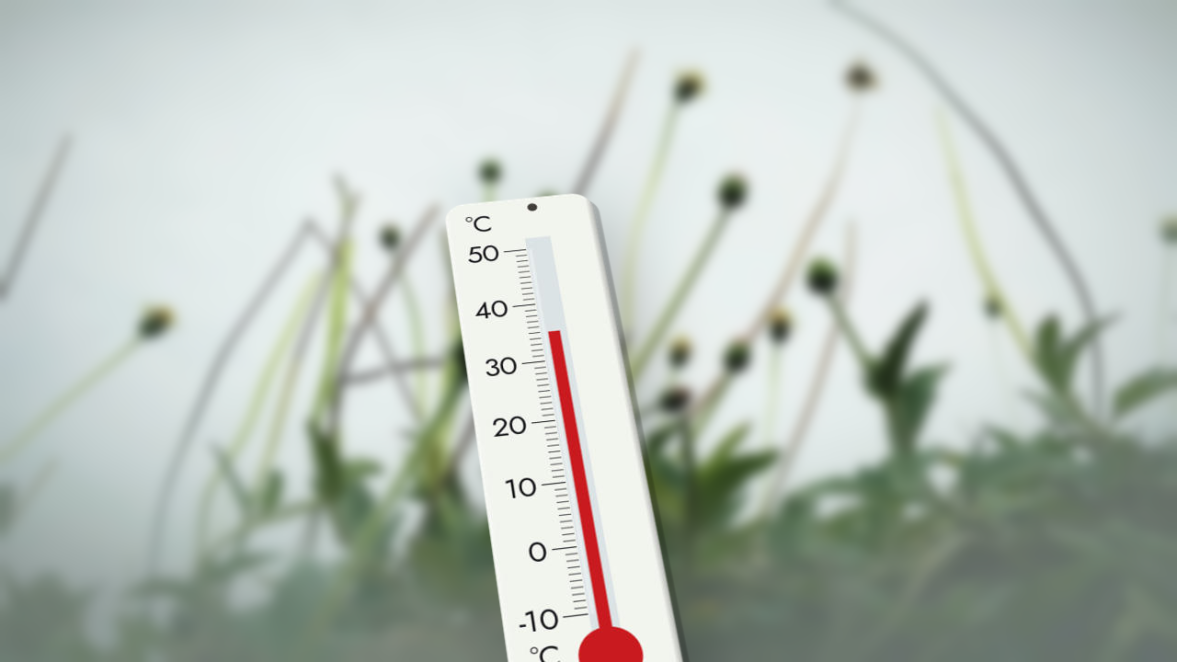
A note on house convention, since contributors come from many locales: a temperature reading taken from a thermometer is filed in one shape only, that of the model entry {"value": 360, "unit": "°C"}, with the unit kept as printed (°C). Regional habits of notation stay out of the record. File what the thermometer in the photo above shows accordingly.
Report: {"value": 35, "unit": "°C"}
